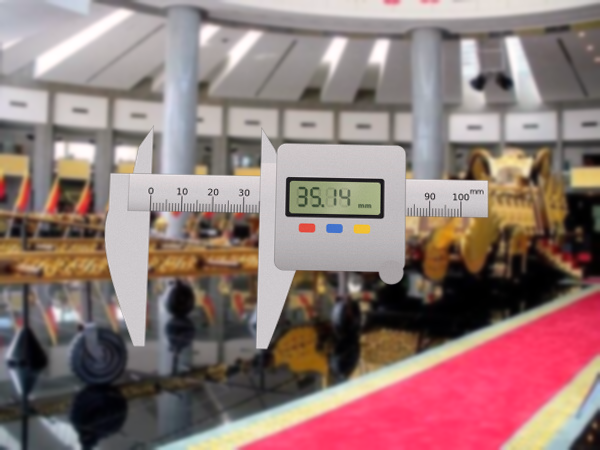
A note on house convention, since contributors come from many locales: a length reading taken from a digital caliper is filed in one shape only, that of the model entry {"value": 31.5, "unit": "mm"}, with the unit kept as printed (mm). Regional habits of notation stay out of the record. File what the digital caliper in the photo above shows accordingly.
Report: {"value": 35.14, "unit": "mm"}
